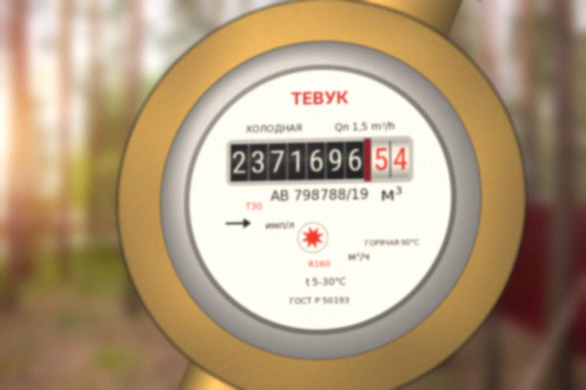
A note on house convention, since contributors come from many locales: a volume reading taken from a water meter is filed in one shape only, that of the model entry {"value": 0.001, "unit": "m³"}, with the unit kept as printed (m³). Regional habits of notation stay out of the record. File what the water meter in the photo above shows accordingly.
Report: {"value": 2371696.54, "unit": "m³"}
